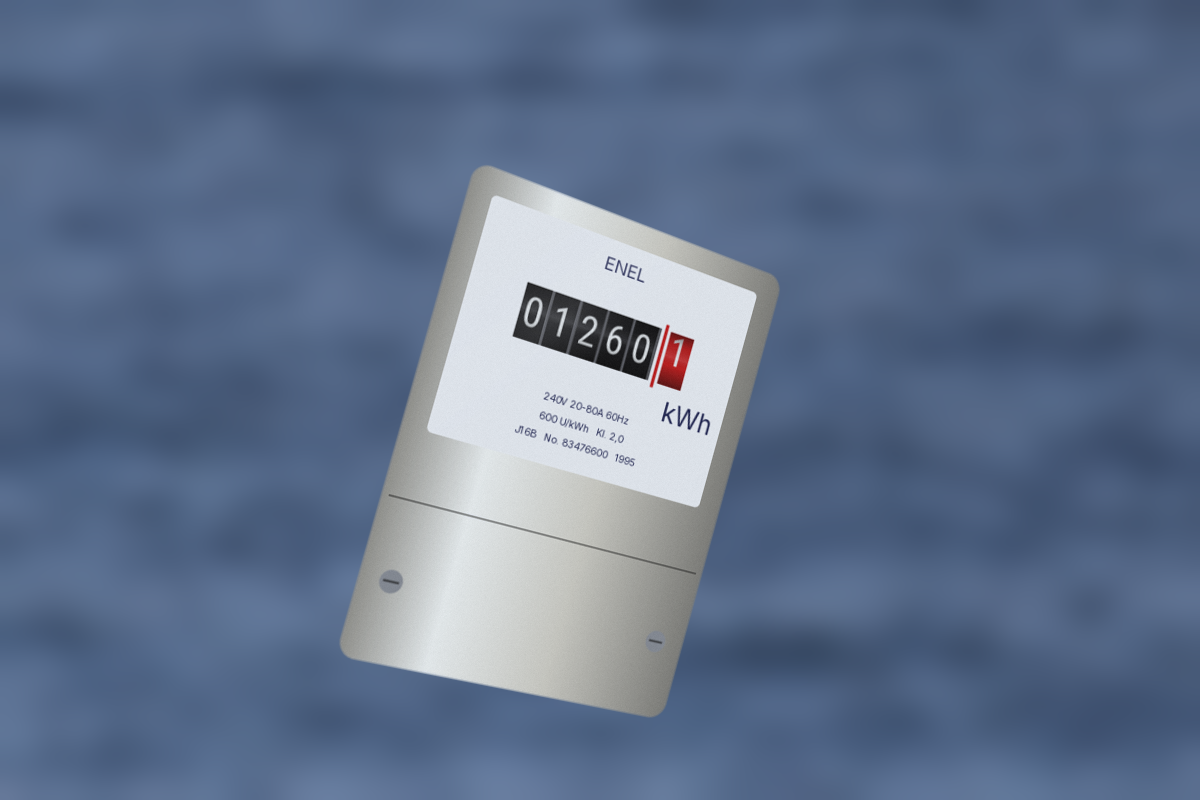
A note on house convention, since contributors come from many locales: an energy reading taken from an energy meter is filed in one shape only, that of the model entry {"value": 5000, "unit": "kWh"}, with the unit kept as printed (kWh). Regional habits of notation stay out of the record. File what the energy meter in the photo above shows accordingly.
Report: {"value": 1260.1, "unit": "kWh"}
